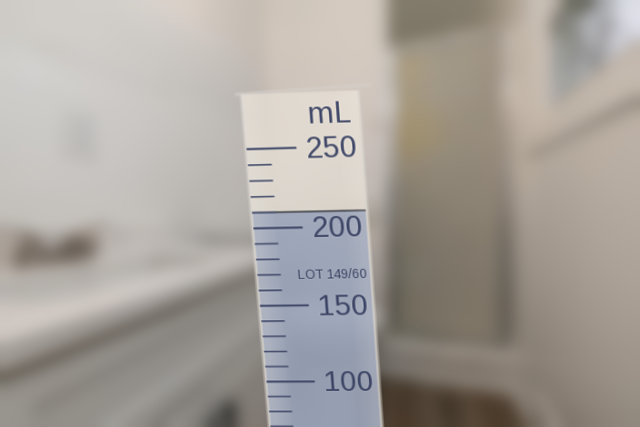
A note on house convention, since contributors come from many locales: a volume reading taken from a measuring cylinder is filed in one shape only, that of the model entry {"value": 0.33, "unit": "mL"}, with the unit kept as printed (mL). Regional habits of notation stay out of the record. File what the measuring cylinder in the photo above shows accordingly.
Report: {"value": 210, "unit": "mL"}
